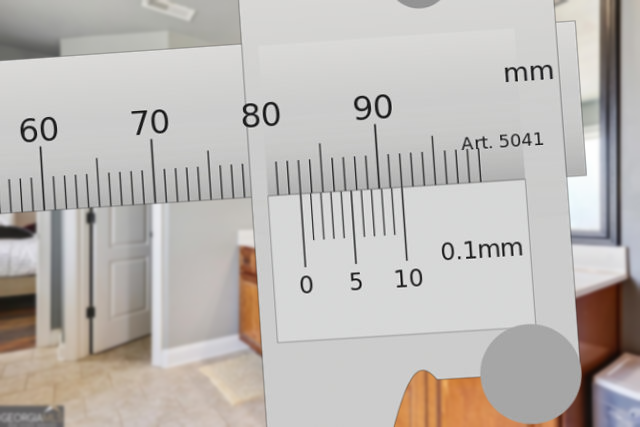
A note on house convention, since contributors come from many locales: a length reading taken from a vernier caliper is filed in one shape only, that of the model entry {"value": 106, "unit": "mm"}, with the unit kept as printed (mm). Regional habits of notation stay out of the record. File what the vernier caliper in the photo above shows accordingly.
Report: {"value": 83.0, "unit": "mm"}
